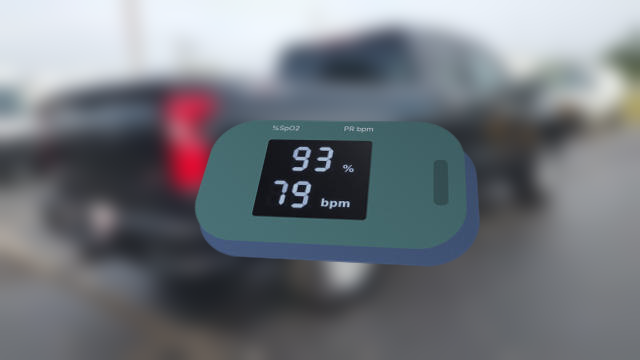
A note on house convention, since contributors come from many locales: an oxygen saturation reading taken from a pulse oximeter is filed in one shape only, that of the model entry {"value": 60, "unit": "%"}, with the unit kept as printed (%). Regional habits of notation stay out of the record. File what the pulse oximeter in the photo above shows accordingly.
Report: {"value": 93, "unit": "%"}
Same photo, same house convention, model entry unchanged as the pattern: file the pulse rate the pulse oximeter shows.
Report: {"value": 79, "unit": "bpm"}
